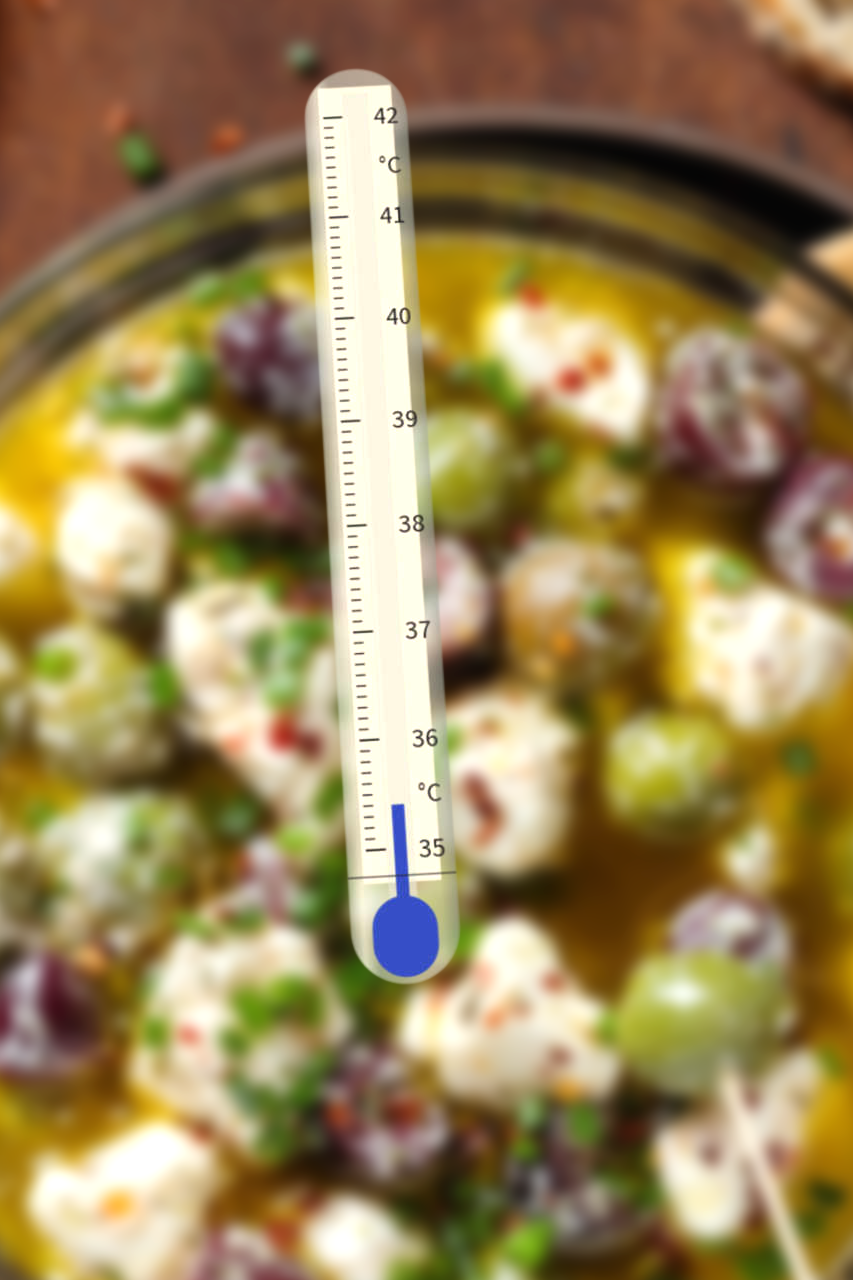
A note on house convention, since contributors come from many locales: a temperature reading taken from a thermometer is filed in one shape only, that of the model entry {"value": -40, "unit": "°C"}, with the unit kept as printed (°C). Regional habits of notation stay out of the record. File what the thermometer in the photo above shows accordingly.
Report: {"value": 35.4, "unit": "°C"}
